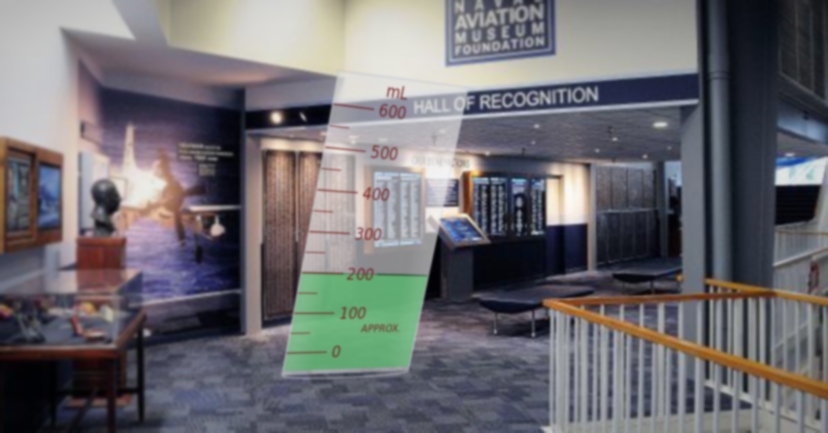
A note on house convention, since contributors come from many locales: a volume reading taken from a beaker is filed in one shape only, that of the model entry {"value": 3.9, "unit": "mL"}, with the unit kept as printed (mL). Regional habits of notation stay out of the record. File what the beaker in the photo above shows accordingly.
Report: {"value": 200, "unit": "mL"}
